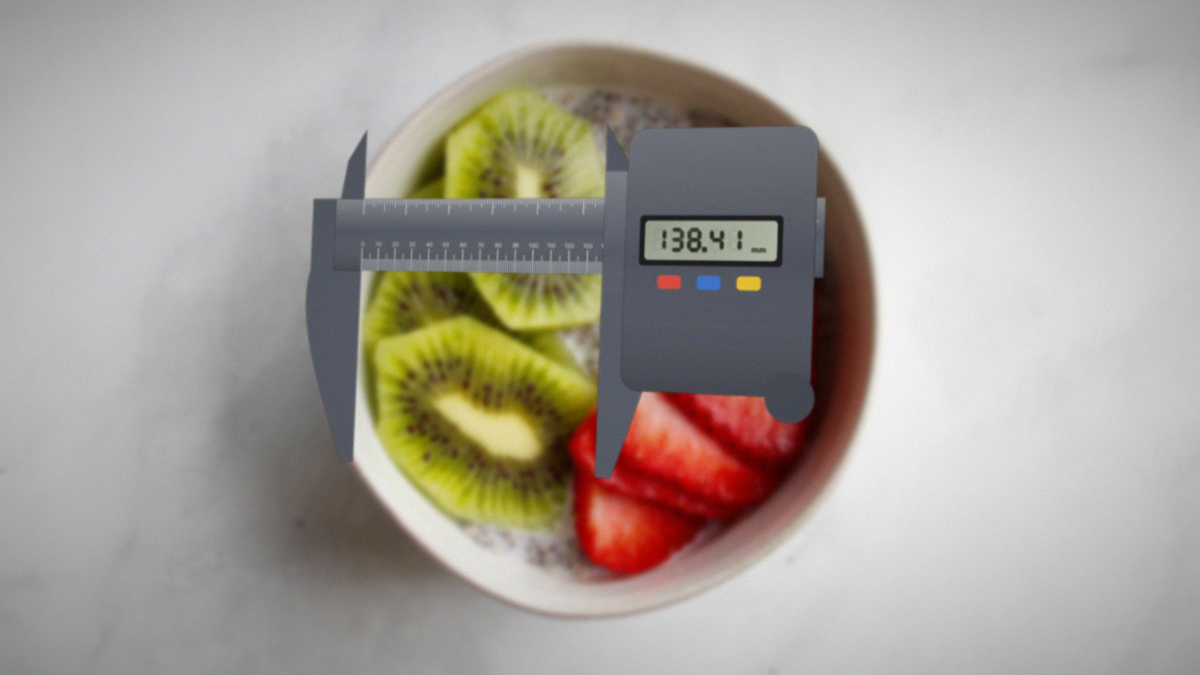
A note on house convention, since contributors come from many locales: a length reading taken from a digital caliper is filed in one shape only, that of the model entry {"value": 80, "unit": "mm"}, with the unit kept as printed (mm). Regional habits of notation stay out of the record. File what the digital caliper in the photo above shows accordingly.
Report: {"value": 138.41, "unit": "mm"}
